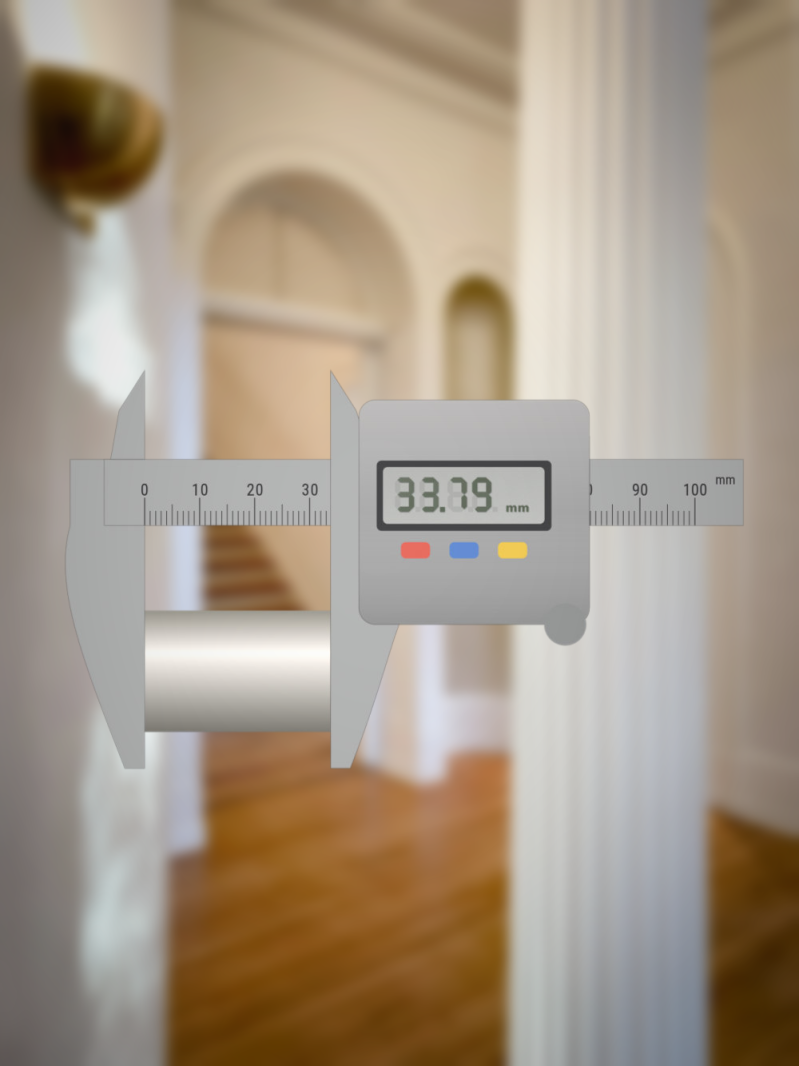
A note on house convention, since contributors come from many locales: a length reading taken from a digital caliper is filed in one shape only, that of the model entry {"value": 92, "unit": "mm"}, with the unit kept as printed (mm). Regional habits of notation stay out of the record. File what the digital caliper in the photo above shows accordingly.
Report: {"value": 33.79, "unit": "mm"}
